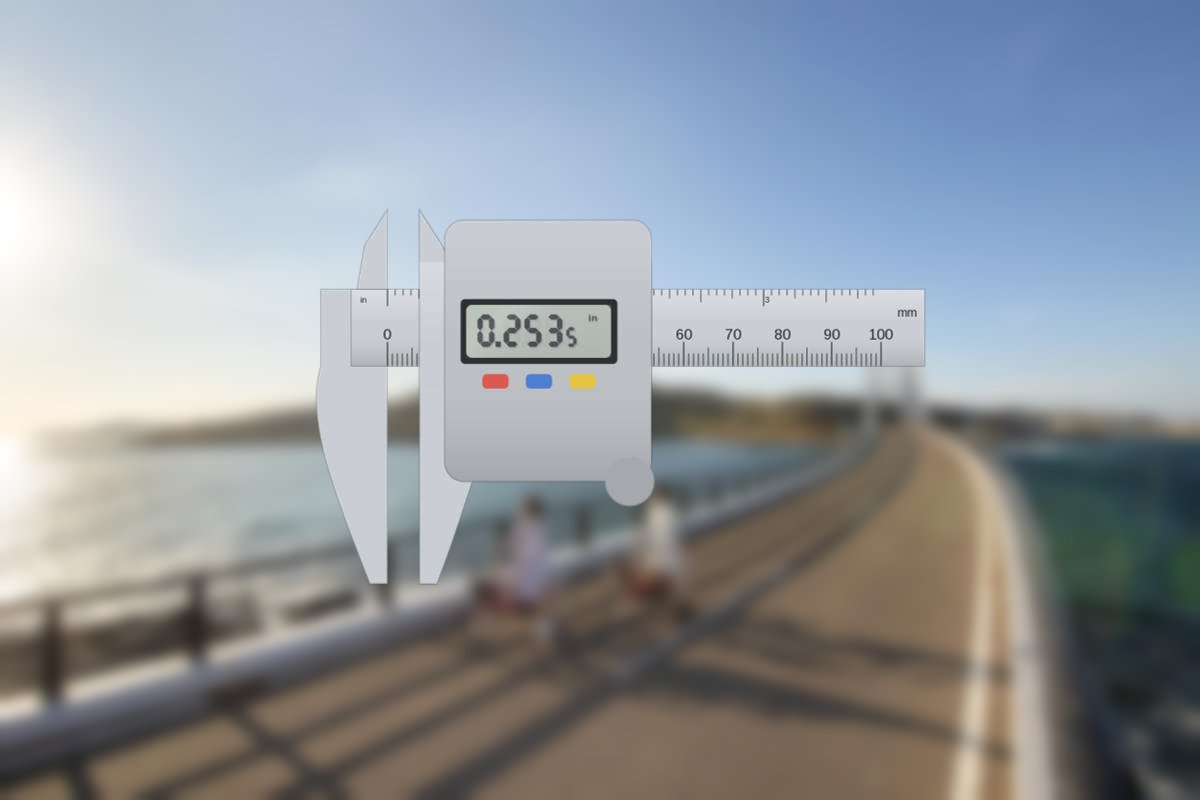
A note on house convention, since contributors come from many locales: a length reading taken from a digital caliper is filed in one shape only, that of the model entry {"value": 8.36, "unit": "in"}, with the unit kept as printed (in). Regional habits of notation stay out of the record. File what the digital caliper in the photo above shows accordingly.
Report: {"value": 0.2535, "unit": "in"}
